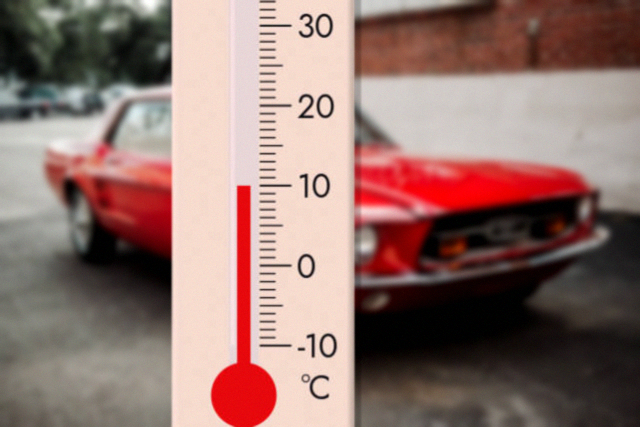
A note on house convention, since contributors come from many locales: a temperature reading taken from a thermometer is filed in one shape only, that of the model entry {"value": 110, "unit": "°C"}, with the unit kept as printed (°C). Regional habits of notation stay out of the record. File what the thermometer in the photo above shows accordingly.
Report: {"value": 10, "unit": "°C"}
